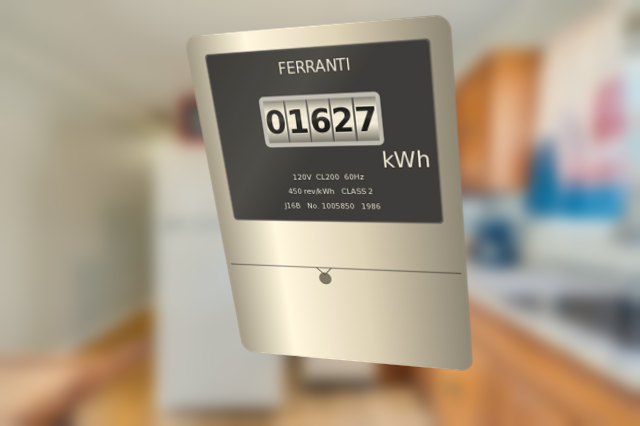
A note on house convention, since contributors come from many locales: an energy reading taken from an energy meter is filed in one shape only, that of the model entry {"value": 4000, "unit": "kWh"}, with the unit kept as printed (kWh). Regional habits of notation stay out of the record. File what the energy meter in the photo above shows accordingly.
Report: {"value": 1627, "unit": "kWh"}
